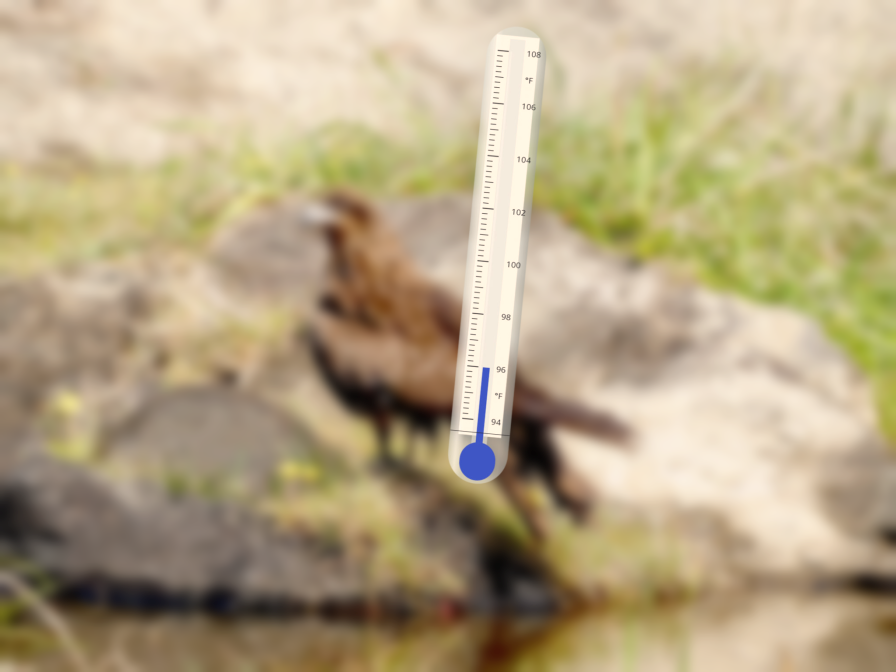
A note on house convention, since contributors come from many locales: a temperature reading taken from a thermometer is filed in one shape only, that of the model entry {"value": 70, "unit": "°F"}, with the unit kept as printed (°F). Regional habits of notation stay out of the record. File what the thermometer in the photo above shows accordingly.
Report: {"value": 96, "unit": "°F"}
